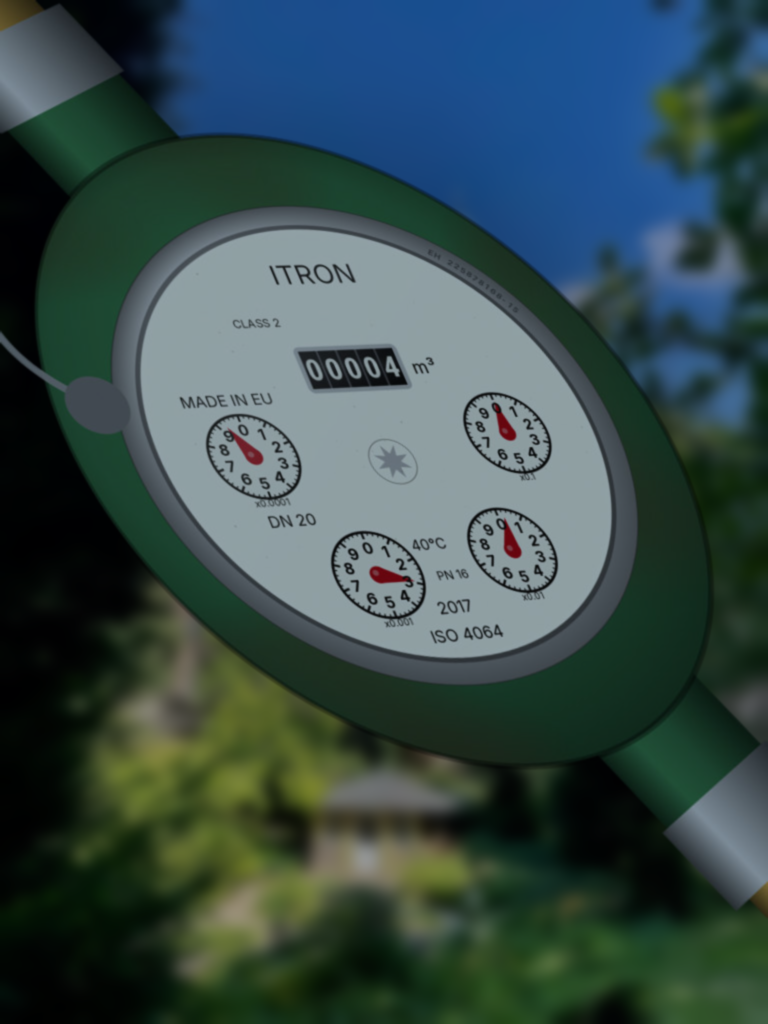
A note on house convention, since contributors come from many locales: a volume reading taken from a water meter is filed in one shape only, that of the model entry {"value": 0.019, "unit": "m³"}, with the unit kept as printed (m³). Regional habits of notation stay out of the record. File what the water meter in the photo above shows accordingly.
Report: {"value": 4.0029, "unit": "m³"}
